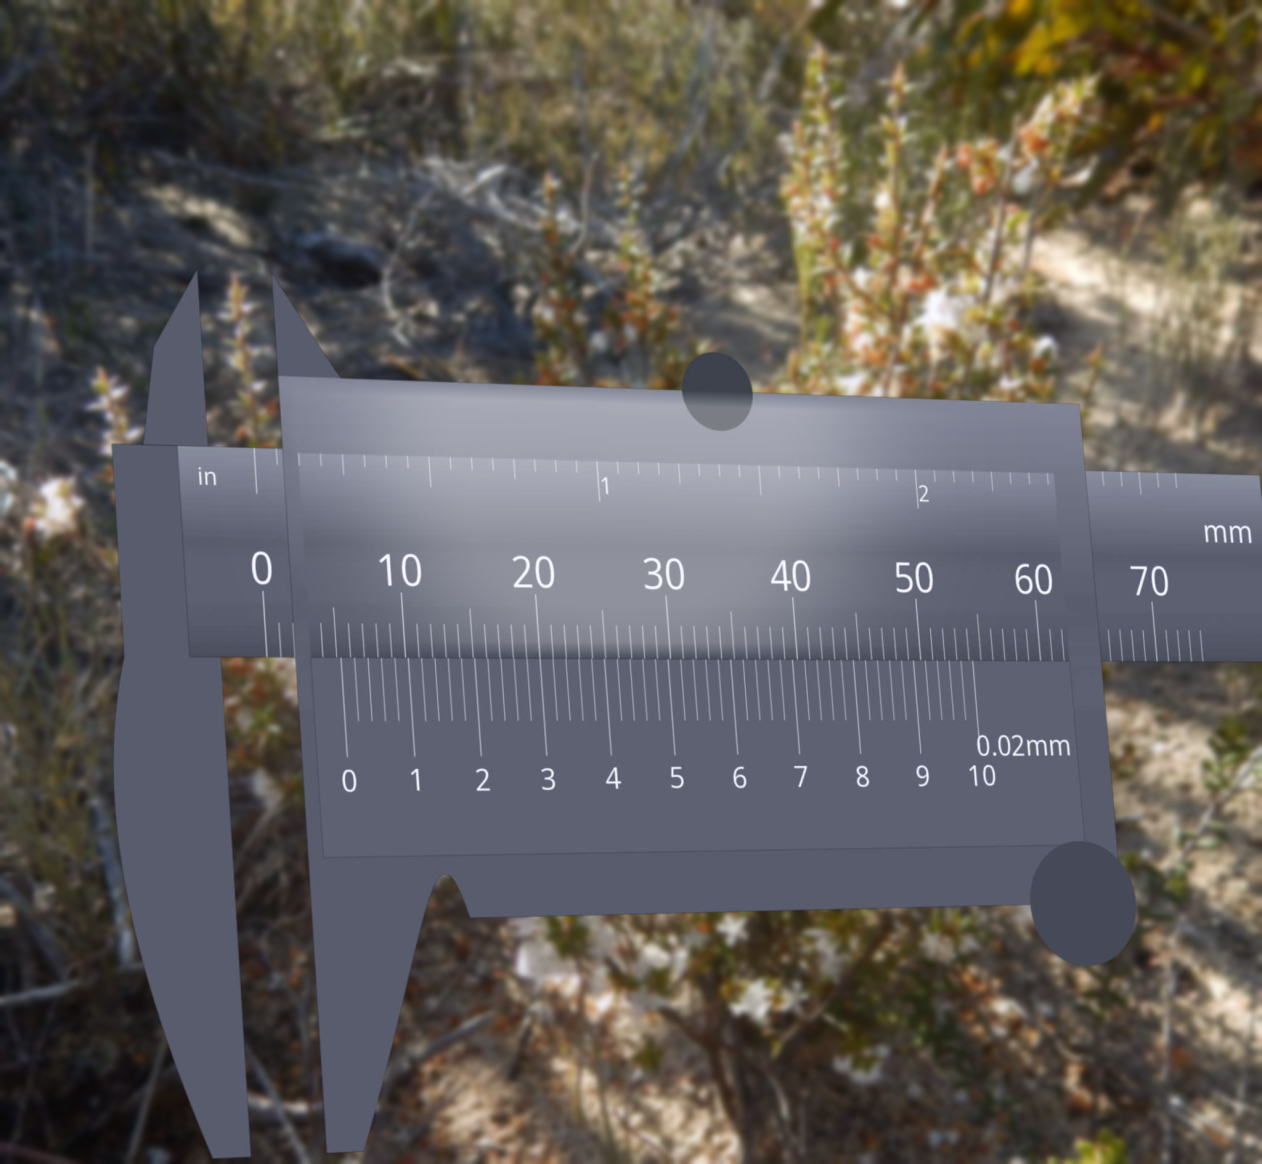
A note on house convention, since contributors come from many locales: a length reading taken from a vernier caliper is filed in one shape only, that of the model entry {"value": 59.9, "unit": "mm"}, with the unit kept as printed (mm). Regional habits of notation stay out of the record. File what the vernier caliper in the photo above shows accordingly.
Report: {"value": 5.3, "unit": "mm"}
